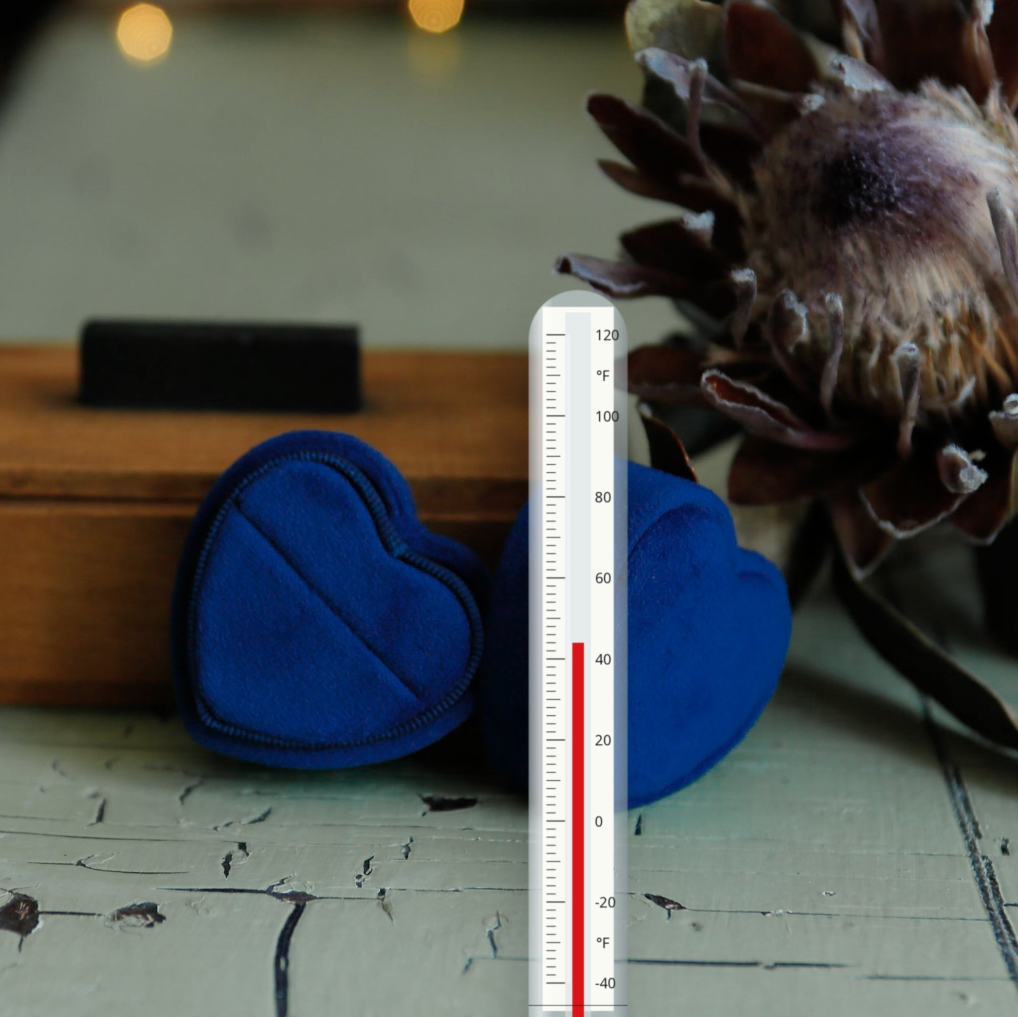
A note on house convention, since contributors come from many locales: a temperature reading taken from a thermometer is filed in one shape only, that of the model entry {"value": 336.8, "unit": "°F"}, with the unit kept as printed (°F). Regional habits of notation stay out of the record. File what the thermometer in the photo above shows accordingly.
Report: {"value": 44, "unit": "°F"}
